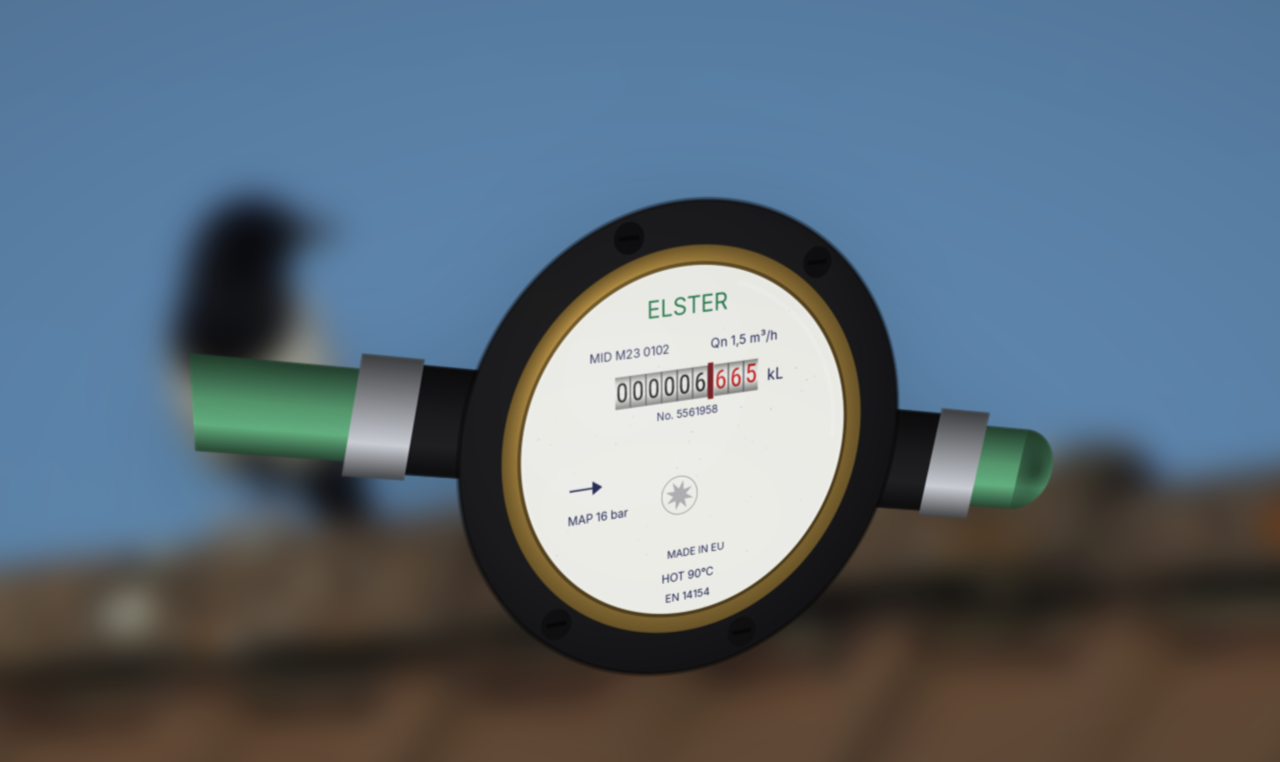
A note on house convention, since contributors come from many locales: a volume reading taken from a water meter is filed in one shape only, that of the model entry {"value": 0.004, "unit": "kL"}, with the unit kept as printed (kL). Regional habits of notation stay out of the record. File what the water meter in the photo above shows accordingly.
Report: {"value": 6.665, "unit": "kL"}
